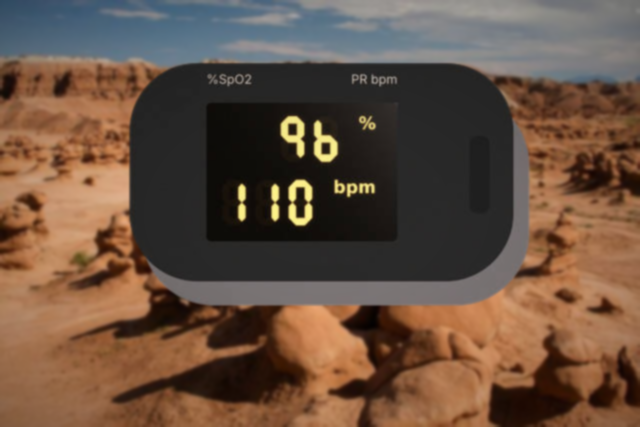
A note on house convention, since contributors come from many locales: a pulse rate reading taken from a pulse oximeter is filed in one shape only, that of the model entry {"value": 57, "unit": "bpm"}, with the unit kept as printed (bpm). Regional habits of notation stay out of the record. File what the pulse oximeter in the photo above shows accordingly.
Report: {"value": 110, "unit": "bpm"}
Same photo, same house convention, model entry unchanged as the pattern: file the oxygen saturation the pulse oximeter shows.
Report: {"value": 96, "unit": "%"}
